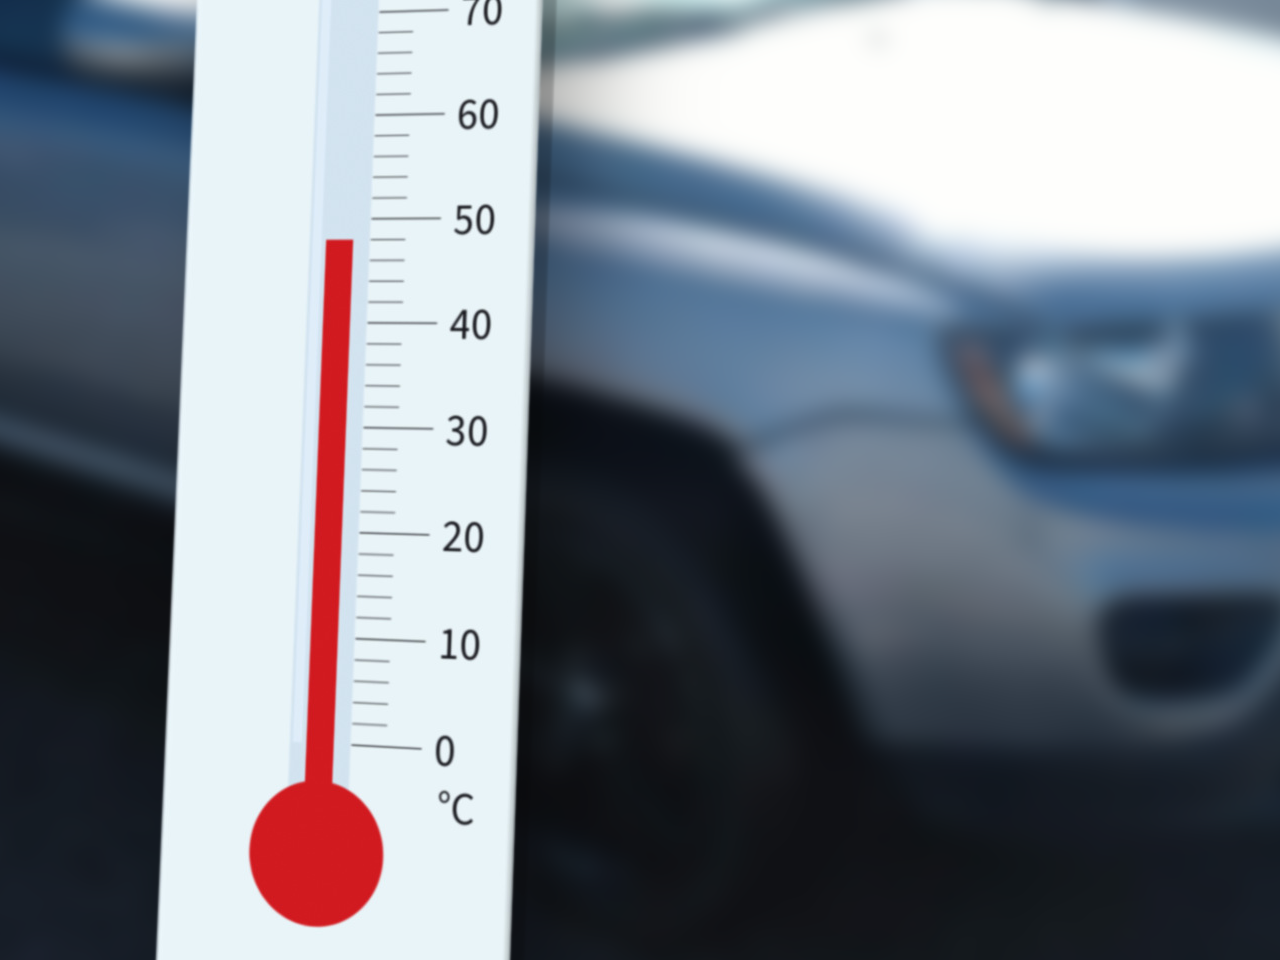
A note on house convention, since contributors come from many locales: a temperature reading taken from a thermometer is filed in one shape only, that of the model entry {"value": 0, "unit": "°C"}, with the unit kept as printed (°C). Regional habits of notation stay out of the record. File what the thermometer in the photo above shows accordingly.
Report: {"value": 48, "unit": "°C"}
